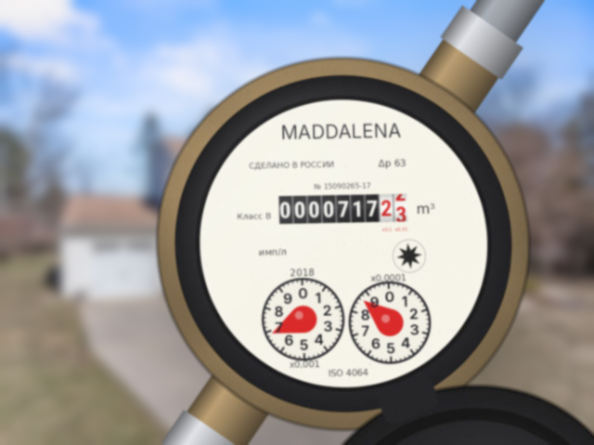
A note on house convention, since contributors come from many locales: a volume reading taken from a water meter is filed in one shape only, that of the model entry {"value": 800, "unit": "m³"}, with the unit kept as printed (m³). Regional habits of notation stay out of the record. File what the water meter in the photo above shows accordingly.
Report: {"value": 717.2268, "unit": "m³"}
